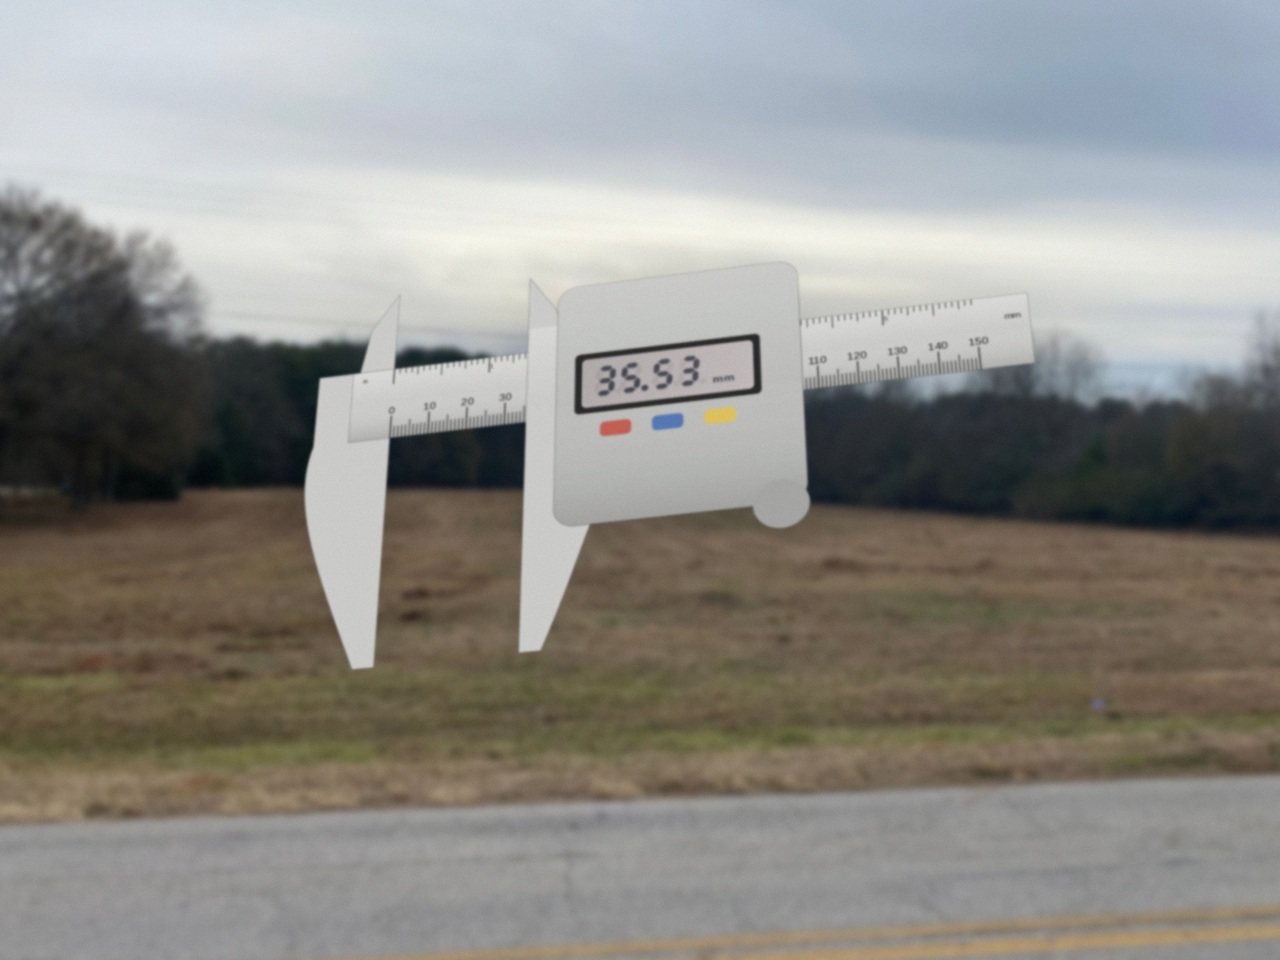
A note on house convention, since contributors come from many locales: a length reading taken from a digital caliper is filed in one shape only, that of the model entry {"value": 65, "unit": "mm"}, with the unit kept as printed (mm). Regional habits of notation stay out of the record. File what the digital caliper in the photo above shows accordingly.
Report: {"value": 35.53, "unit": "mm"}
